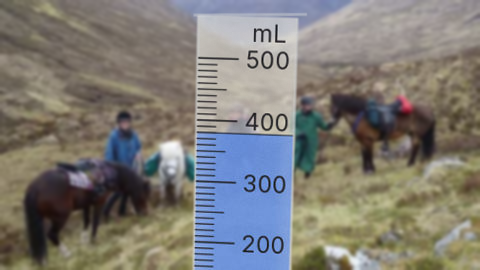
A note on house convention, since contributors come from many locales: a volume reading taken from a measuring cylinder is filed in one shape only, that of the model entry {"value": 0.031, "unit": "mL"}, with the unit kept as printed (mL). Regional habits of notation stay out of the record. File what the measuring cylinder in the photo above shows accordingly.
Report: {"value": 380, "unit": "mL"}
